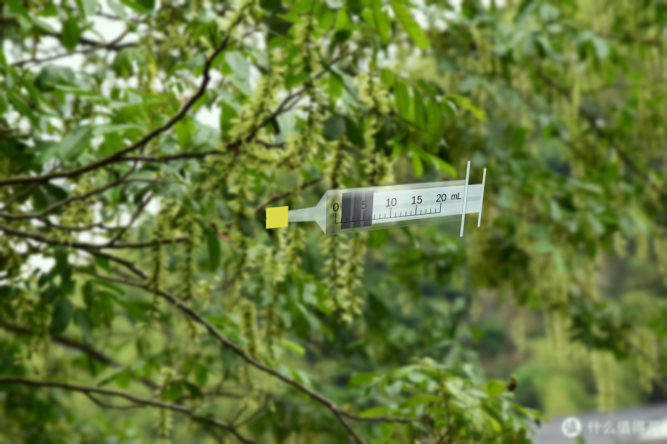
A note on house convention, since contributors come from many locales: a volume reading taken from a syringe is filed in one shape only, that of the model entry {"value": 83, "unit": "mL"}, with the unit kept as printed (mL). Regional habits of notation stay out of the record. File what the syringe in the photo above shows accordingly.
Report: {"value": 1, "unit": "mL"}
